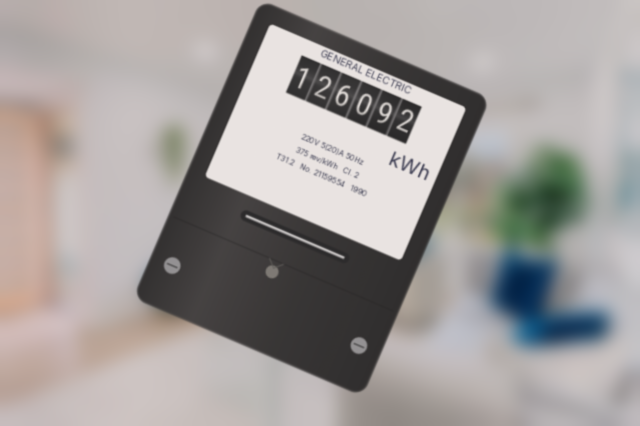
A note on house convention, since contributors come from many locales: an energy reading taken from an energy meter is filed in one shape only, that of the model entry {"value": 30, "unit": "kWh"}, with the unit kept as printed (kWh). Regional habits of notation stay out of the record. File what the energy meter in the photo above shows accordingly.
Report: {"value": 126092, "unit": "kWh"}
